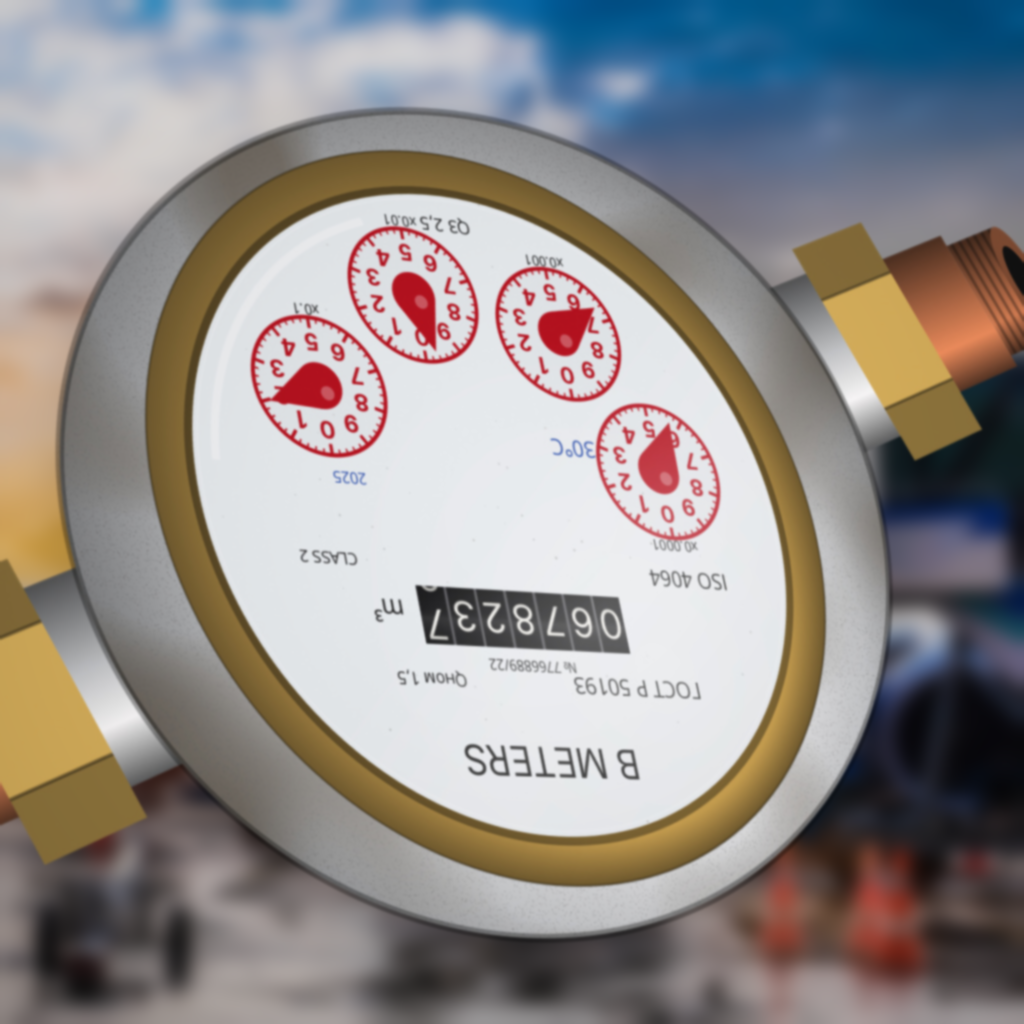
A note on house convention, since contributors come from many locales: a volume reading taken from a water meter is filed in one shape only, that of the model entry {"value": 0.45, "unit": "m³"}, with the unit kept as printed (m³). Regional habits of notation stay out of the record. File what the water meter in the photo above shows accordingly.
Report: {"value": 678237.1965, "unit": "m³"}
